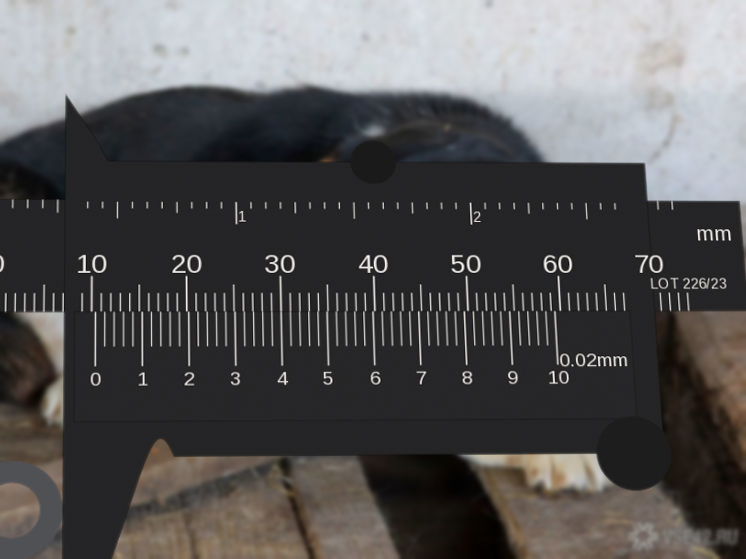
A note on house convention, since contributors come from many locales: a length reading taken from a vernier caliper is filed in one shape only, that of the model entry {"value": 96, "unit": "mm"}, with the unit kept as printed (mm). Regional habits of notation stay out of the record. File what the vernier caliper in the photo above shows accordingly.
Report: {"value": 10.4, "unit": "mm"}
